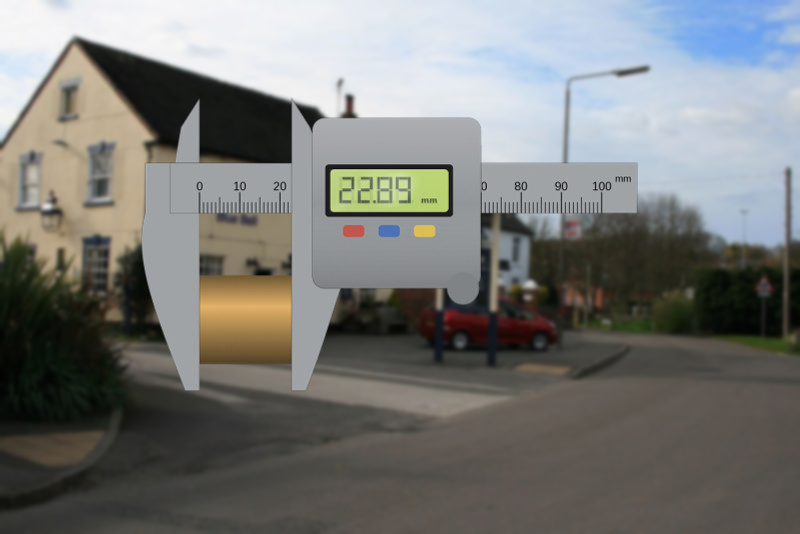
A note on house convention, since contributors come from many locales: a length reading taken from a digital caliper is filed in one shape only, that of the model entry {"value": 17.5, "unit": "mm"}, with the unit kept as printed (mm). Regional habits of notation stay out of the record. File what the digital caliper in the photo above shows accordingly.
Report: {"value": 22.89, "unit": "mm"}
